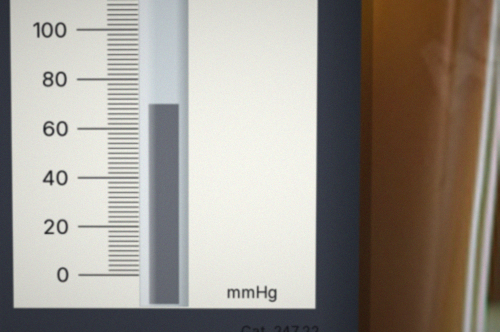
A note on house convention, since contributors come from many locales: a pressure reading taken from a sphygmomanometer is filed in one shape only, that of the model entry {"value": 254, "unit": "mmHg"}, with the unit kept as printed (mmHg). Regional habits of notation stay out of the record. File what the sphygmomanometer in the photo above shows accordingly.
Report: {"value": 70, "unit": "mmHg"}
